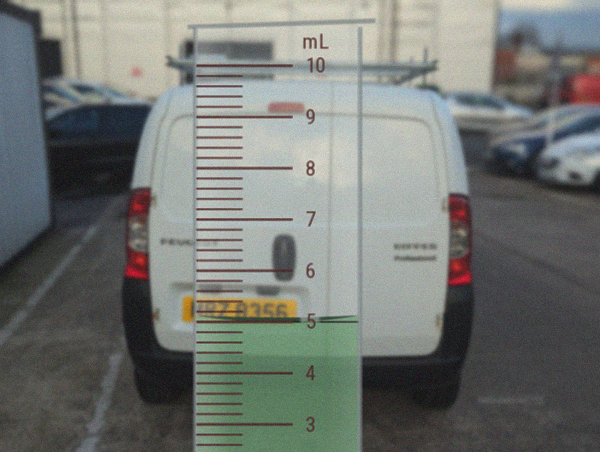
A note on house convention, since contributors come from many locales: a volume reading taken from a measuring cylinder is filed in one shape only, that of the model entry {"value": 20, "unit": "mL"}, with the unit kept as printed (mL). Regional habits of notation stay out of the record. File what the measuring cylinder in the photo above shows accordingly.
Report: {"value": 5, "unit": "mL"}
